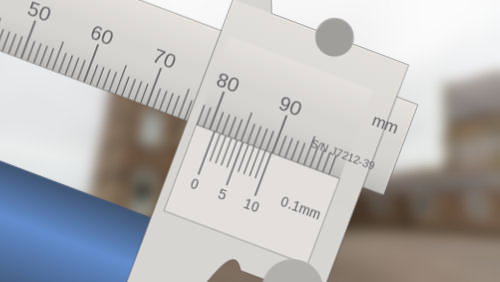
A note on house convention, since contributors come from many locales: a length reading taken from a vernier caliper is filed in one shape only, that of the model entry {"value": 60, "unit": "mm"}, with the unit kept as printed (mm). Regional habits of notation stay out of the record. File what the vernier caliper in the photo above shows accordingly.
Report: {"value": 80.8, "unit": "mm"}
